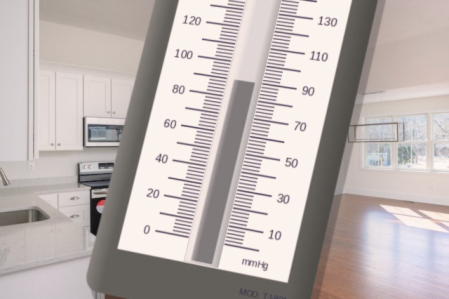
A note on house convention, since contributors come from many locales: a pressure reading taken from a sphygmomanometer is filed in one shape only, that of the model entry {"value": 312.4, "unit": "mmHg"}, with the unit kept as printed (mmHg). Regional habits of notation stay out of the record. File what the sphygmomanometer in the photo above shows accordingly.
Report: {"value": 90, "unit": "mmHg"}
